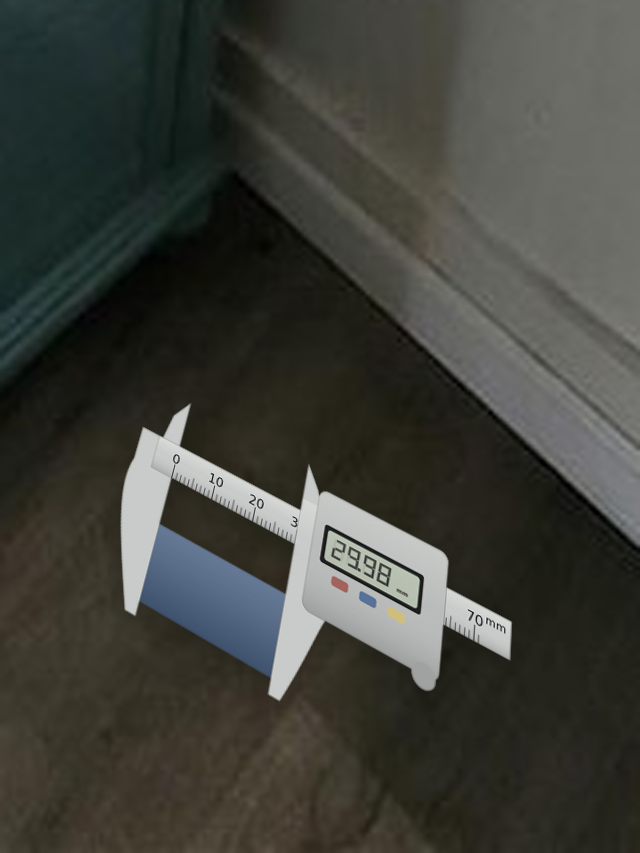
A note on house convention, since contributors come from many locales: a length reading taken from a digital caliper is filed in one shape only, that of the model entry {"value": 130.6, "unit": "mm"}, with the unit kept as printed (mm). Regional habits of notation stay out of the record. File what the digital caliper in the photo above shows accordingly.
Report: {"value": 29.98, "unit": "mm"}
